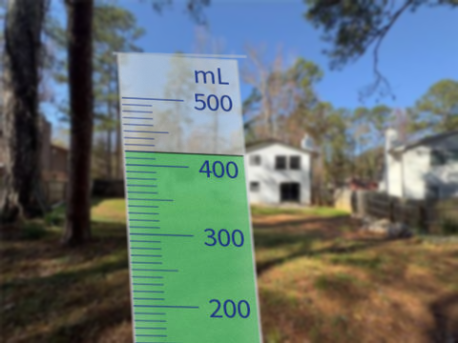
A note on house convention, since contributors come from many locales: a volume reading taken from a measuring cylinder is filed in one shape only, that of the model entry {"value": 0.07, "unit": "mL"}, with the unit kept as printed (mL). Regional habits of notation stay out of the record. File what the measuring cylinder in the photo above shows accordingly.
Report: {"value": 420, "unit": "mL"}
